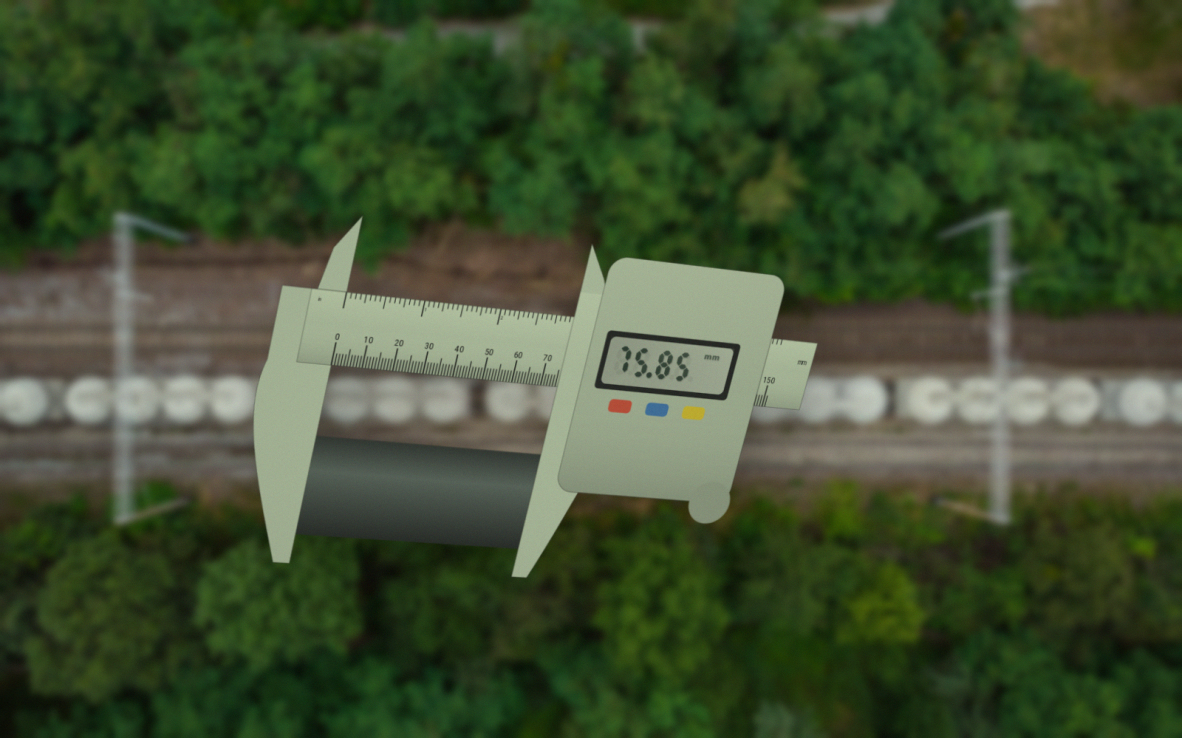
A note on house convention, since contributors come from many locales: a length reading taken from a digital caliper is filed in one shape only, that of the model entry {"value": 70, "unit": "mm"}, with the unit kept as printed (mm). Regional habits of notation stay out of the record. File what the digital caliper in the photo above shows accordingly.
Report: {"value": 75.85, "unit": "mm"}
